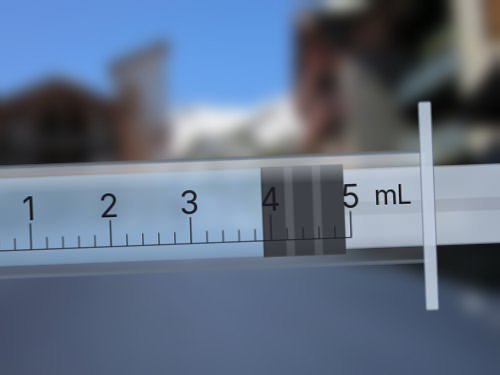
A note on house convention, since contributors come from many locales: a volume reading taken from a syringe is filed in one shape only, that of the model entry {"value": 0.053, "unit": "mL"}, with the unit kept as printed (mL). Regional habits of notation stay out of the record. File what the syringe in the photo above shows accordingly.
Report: {"value": 3.9, "unit": "mL"}
